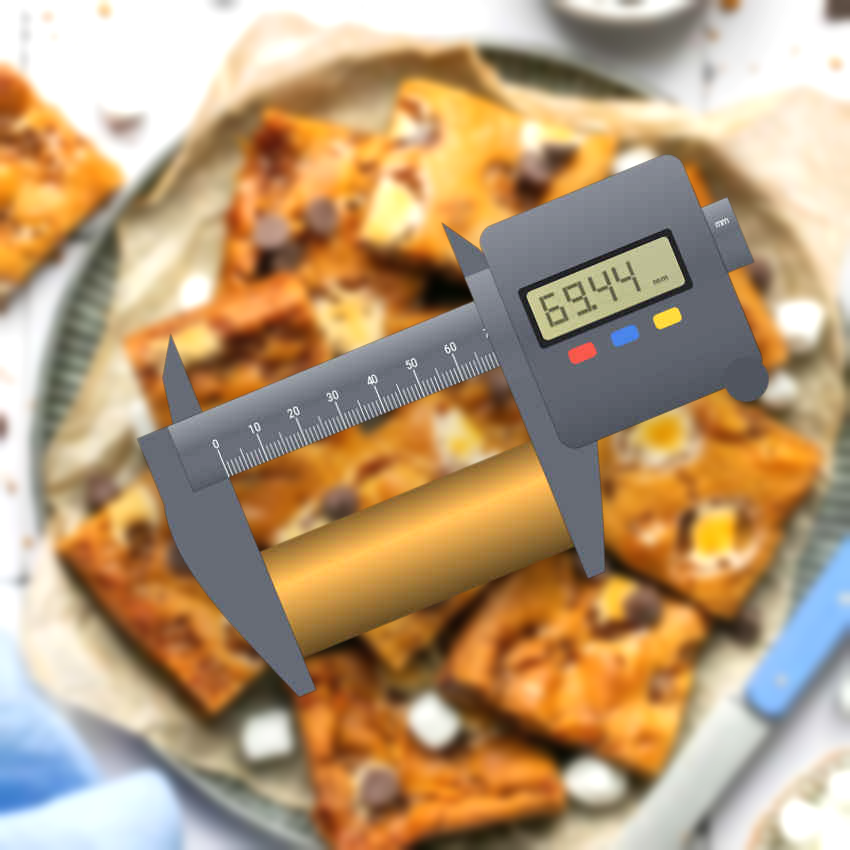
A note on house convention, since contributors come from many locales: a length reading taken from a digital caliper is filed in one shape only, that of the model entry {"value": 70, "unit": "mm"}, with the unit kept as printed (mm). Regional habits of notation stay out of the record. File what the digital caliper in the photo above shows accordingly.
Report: {"value": 69.44, "unit": "mm"}
